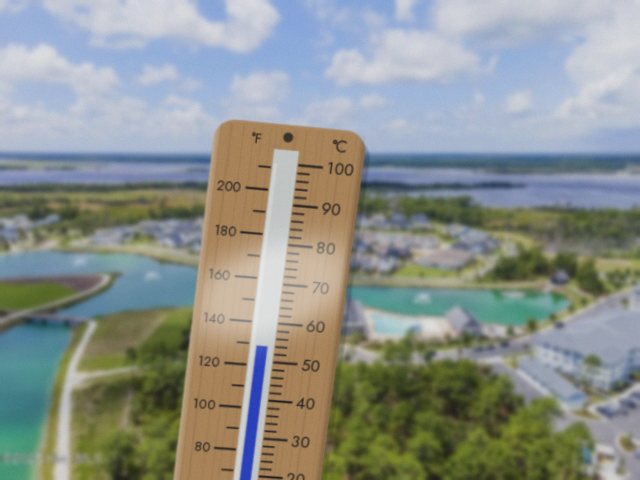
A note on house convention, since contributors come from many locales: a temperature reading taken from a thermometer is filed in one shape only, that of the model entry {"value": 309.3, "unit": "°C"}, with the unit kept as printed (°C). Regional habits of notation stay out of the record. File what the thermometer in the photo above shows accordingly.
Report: {"value": 54, "unit": "°C"}
